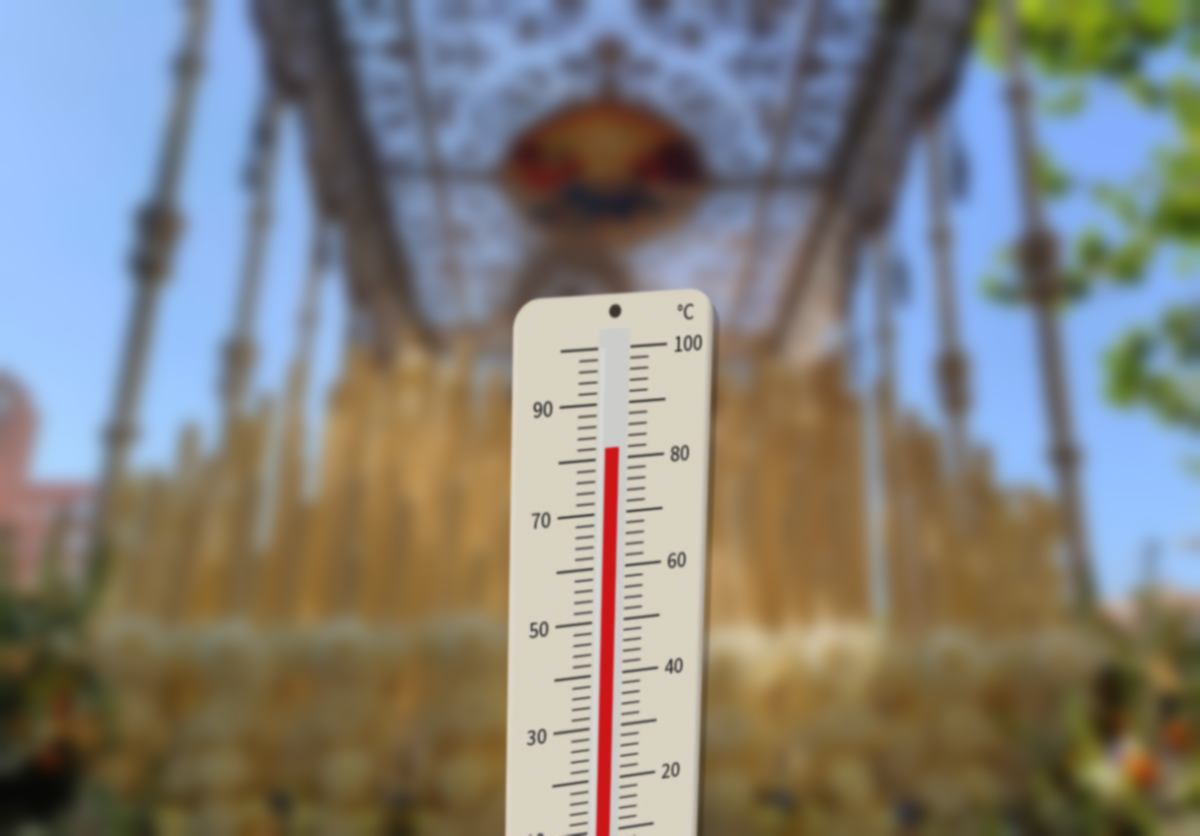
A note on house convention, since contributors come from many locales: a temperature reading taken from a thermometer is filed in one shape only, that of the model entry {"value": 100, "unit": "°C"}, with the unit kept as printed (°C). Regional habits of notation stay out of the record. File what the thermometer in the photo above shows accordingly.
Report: {"value": 82, "unit": "°C"}
